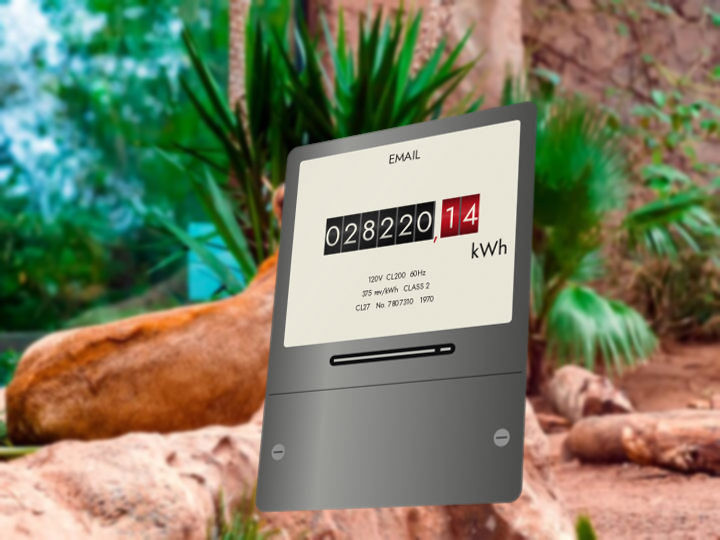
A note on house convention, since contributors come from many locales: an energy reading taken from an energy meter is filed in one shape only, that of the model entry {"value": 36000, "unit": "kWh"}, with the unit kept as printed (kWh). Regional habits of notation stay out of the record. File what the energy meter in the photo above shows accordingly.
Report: {"value": 28220.14, "unit": "kWh"}
